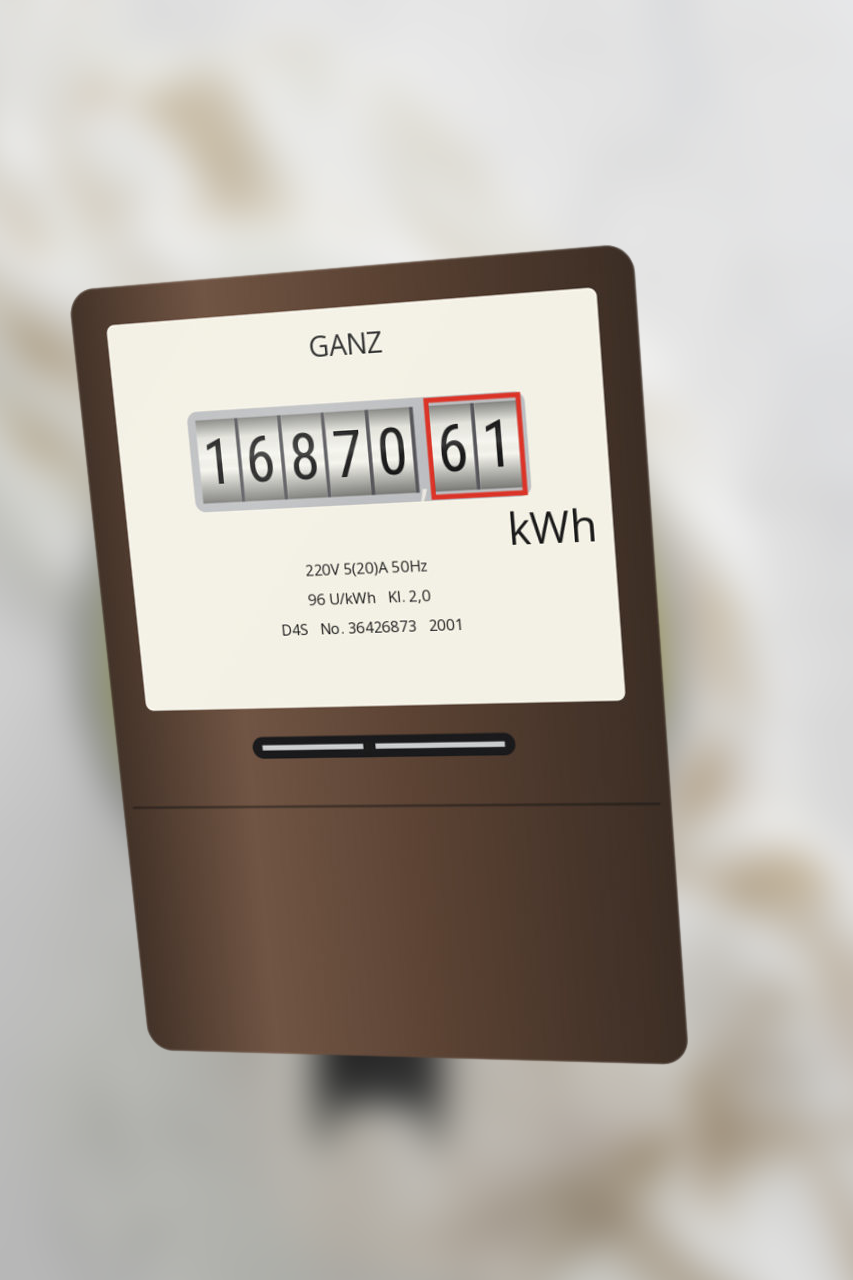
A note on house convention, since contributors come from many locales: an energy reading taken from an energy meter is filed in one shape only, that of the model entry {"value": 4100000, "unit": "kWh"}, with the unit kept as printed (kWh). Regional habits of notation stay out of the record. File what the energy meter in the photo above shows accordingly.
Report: {"value": 16870.61, "unit": "kWh"}
